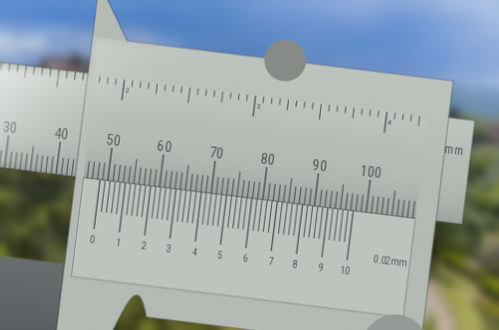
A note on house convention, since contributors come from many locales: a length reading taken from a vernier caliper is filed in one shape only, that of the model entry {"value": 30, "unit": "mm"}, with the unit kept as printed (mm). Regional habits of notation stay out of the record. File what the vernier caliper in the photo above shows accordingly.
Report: {"value": 48.5, "unit": "mm"}
